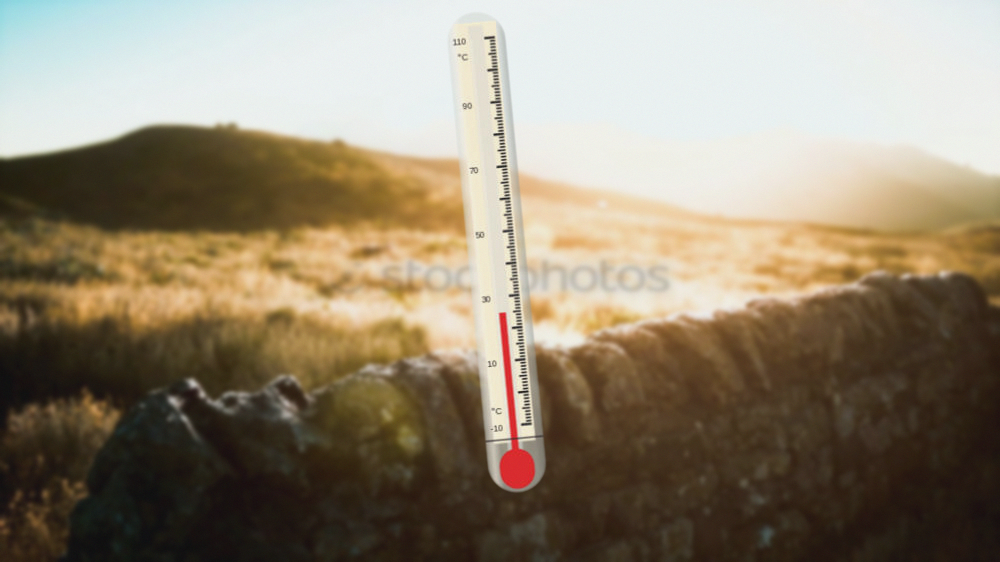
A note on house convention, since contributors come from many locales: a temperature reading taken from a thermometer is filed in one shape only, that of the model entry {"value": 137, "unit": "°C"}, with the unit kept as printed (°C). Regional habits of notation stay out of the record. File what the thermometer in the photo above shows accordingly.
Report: {"value": 25, "unit": "°C"}
